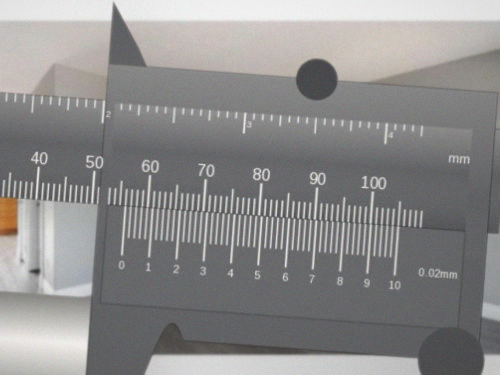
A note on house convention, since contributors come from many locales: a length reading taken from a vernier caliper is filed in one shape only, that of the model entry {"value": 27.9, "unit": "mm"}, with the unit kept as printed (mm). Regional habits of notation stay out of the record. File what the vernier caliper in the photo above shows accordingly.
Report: {"value": 56.0, "unit": "mm"}
